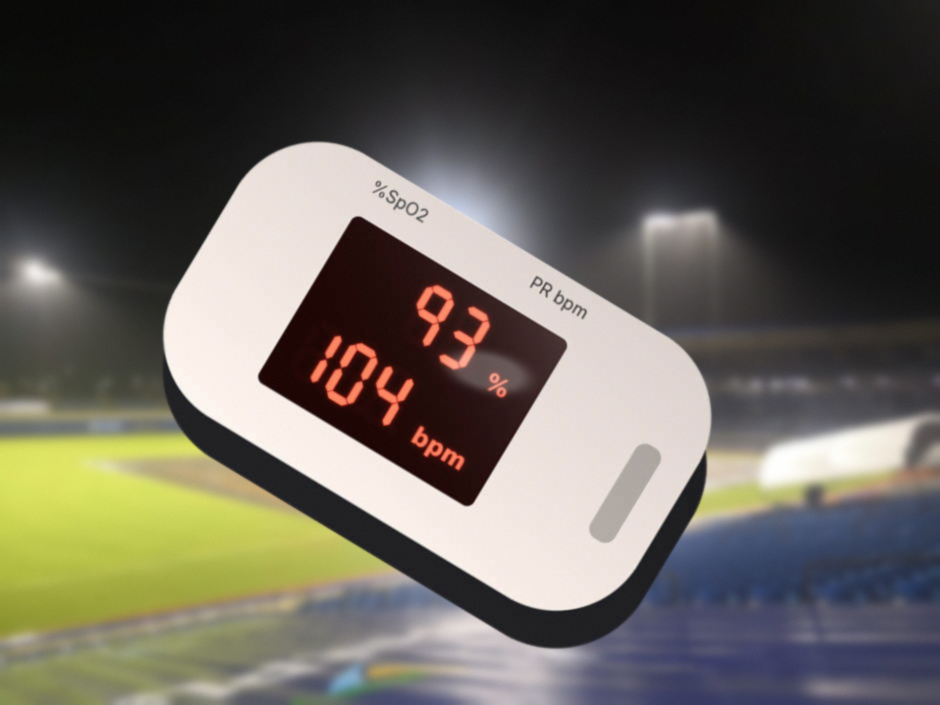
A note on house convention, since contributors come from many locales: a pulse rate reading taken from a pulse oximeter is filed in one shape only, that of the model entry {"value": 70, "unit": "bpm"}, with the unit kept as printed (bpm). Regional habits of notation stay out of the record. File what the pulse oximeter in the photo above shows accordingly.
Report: {"value": 104, "unit": "bpm"}
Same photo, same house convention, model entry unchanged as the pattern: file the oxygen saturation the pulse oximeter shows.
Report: {"value": 93, "unit": "%"}
